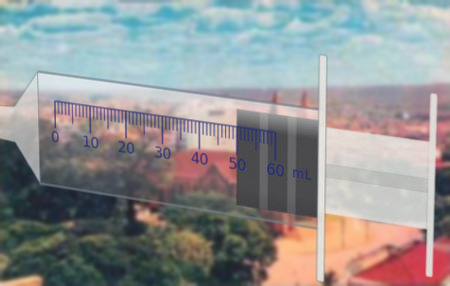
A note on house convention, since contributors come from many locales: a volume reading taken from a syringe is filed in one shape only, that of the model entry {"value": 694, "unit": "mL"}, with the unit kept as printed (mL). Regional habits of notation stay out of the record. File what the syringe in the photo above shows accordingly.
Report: {"value": 50, "unit": "mL"}
